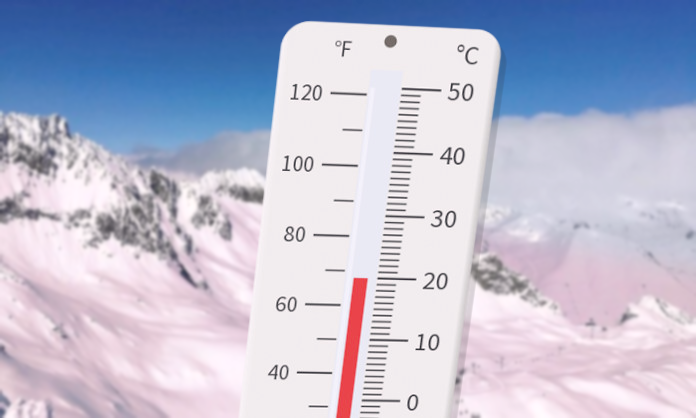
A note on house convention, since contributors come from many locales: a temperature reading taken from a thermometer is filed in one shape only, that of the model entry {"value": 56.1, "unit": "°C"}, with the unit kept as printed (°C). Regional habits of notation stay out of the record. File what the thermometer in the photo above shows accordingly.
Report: {"value": 20, "unit": "°C"}
